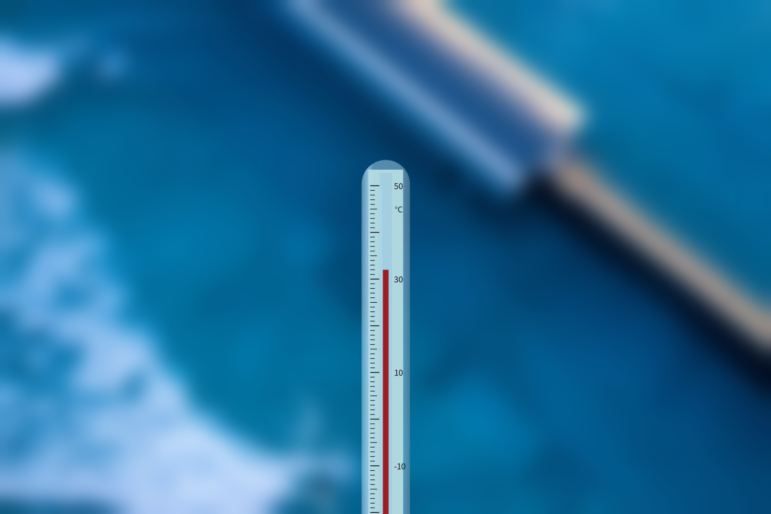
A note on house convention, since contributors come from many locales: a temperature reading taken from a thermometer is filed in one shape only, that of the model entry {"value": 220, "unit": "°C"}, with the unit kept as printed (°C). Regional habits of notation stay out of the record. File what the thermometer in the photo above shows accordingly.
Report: {"value": 32, "unit": "°C"}
